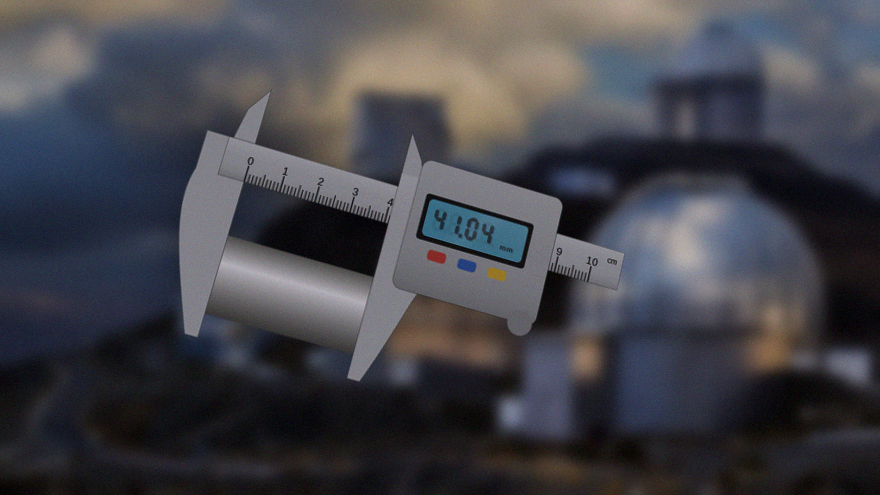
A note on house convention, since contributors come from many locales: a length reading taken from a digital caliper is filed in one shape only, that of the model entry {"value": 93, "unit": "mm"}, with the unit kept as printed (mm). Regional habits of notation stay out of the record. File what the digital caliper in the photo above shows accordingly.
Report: {"value": 41.04, "unit": "mm"}
